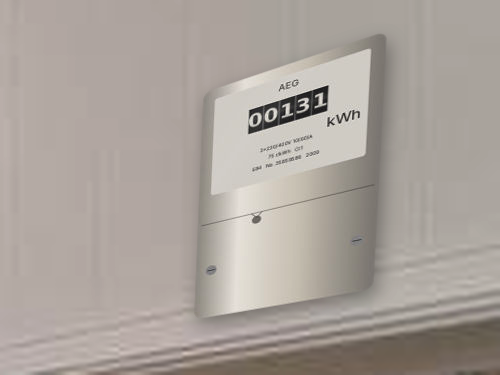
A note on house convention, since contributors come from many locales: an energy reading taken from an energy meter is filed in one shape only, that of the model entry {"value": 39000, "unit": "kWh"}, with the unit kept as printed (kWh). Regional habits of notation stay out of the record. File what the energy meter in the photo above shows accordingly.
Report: {"value": 131, "unit": "kWh"}
